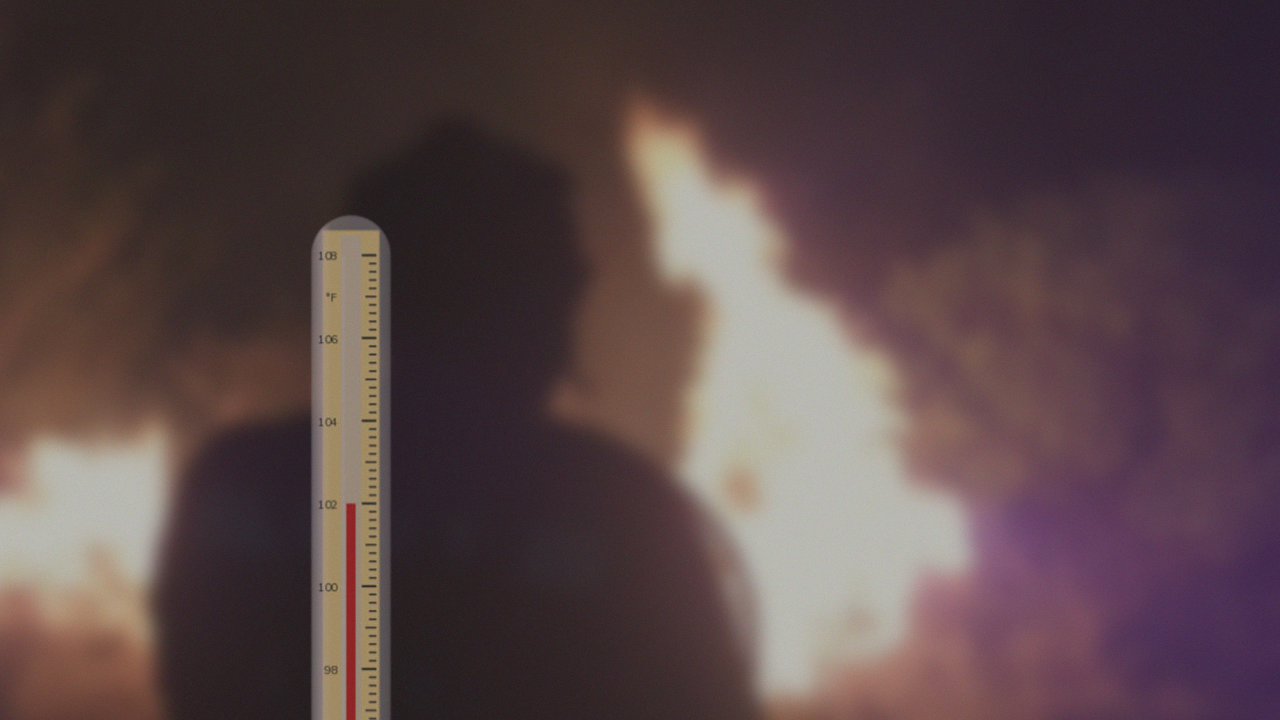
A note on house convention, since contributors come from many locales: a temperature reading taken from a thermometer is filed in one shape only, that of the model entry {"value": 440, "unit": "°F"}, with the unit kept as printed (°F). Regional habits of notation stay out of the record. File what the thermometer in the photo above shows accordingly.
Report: {"value": 102, "unit": "°F"}
